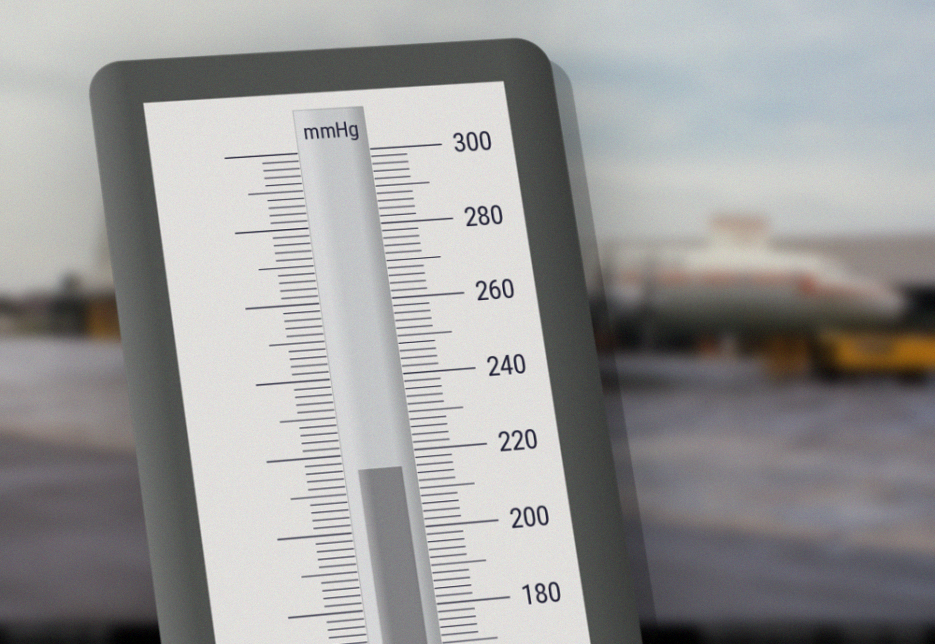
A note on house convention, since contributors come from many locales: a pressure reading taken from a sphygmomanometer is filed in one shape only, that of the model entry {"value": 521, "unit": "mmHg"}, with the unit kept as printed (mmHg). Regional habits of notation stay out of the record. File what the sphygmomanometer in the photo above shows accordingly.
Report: {"value": 216, "unit": "mmHg"}
